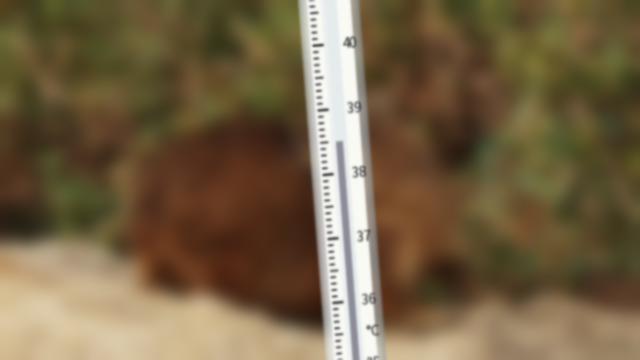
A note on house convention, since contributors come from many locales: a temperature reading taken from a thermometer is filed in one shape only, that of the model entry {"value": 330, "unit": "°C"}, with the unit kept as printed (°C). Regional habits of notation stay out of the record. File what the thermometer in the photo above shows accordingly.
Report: {"value": 38.5, "unit": "°C"}
